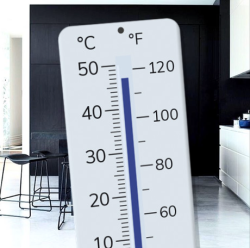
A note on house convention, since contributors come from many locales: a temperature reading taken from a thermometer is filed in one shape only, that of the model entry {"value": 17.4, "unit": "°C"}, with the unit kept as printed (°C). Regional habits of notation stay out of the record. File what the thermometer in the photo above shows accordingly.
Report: {"value": 47, "unit": "°C"}
